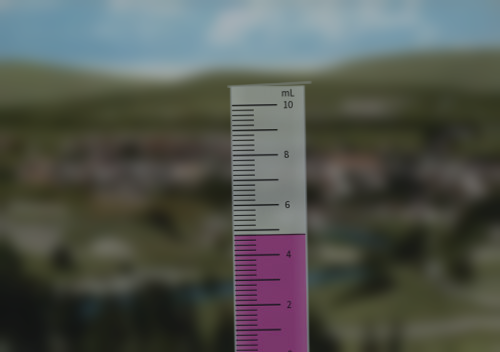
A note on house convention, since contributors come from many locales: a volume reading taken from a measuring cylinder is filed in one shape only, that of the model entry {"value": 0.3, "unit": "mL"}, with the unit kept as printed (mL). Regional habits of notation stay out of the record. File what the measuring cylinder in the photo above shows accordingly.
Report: {"value": 4.8, "unit": "mL"}
